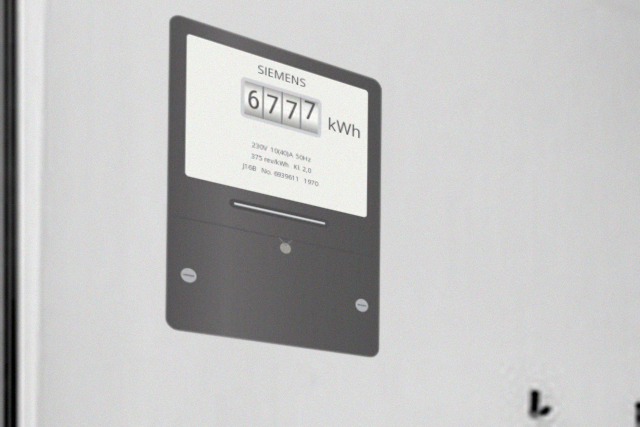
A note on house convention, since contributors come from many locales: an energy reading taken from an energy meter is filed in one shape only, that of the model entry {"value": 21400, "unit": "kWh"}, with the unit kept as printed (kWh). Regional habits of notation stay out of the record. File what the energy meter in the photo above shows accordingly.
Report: {"value": 6777, "unit": "kWh"}
